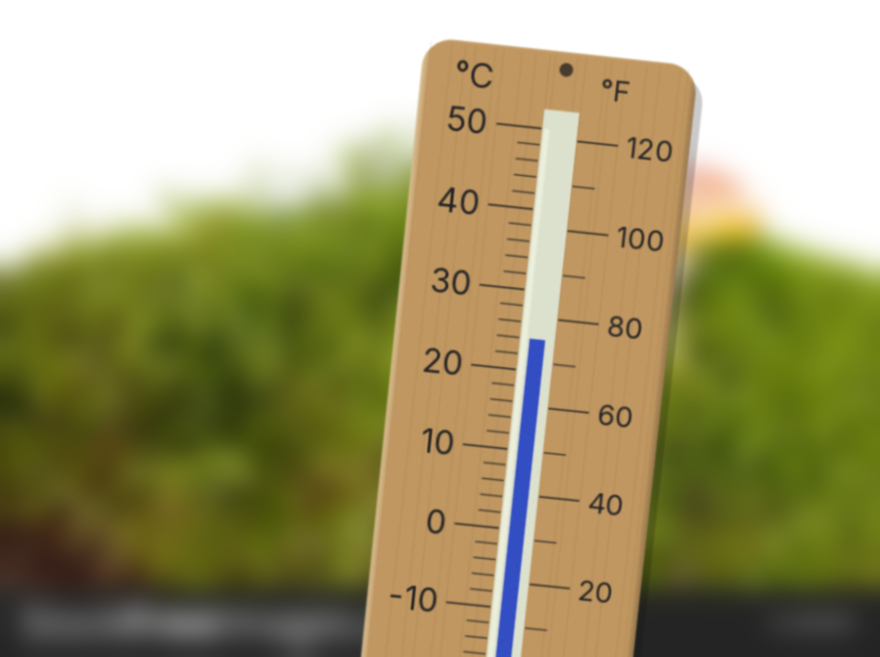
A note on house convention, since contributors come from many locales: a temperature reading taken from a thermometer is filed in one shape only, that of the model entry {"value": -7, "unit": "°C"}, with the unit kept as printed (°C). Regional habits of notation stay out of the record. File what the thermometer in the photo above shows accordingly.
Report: {"value": 24, "unit": "°C"}
